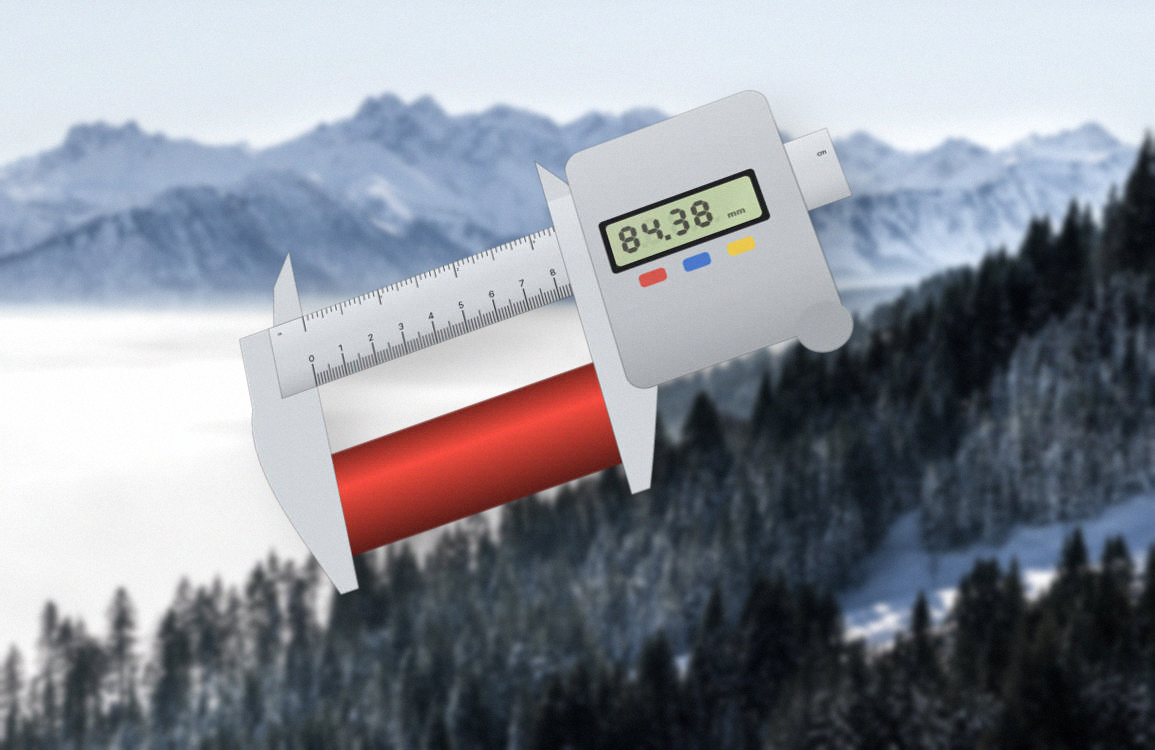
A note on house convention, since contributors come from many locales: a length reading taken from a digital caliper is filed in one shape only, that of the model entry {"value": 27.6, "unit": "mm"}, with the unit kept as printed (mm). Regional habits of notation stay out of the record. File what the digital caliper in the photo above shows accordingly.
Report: {"value": 84.38, "unit": "mm"}
